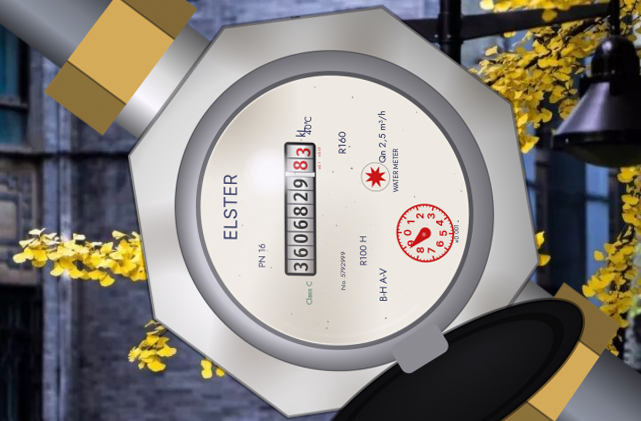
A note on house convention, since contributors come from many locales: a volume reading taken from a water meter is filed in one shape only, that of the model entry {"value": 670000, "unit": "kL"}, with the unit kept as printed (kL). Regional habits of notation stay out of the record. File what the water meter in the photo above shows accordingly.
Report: {"value": 3606829.828, "unit": "kL"}
